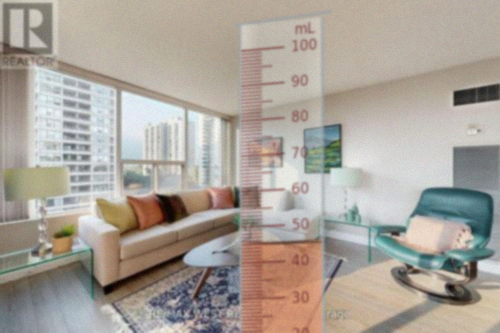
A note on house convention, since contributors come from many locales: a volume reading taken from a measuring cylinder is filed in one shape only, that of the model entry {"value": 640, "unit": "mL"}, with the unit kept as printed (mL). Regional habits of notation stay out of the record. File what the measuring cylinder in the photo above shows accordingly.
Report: {"value": 45, "unit": "mL"}
